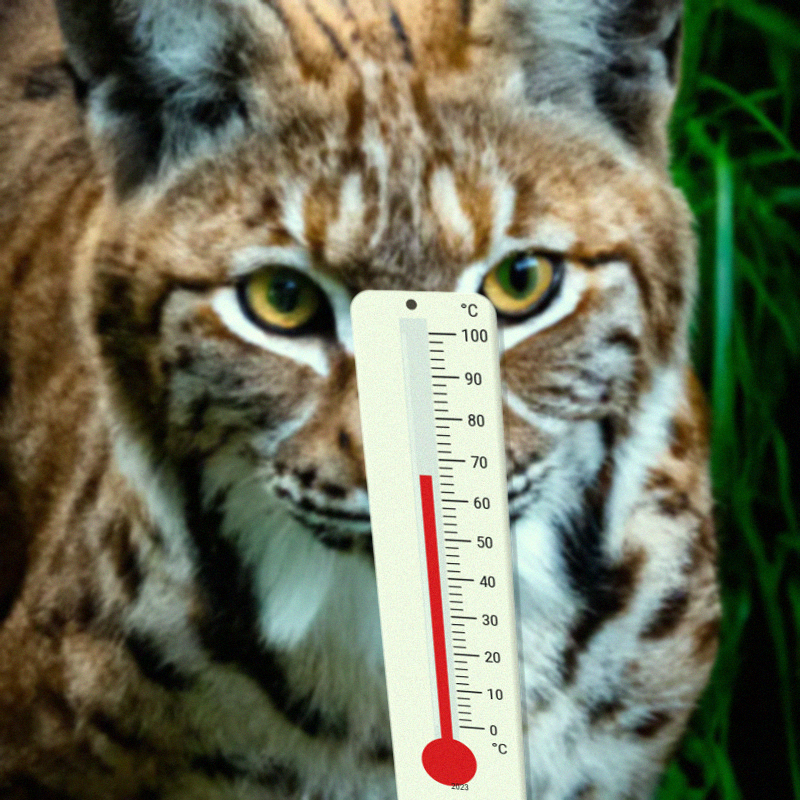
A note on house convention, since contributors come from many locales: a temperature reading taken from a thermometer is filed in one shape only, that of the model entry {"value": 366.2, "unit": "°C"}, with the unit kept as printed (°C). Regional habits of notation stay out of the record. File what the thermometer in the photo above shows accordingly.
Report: {"value": 66, "unit": "°C"}
